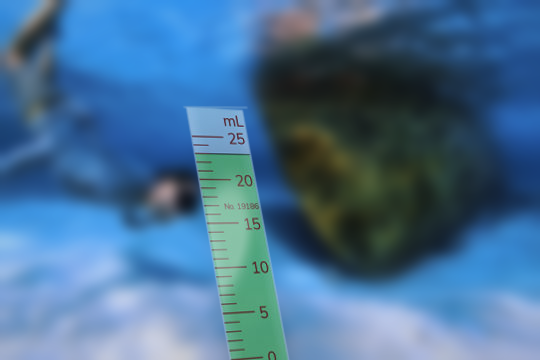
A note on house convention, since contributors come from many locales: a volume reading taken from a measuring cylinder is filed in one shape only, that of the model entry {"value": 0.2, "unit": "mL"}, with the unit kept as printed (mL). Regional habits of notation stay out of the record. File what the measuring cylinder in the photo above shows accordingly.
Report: {"value": 23, "unit": "mL"}
